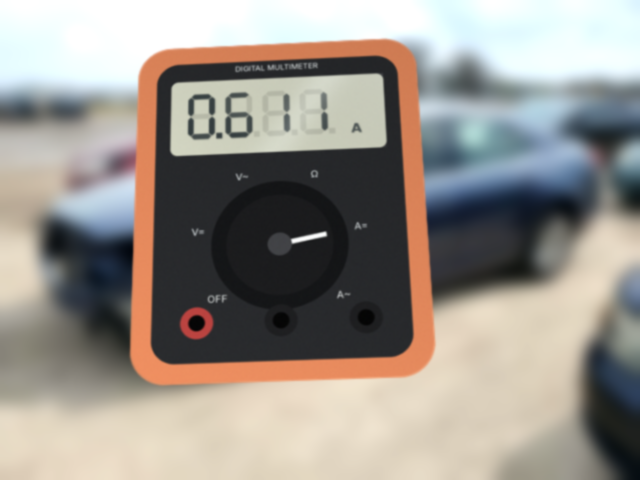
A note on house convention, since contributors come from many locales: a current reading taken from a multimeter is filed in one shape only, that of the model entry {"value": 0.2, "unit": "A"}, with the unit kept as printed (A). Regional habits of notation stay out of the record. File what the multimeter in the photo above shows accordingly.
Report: {"value": 0.611, "unit": "A"}
